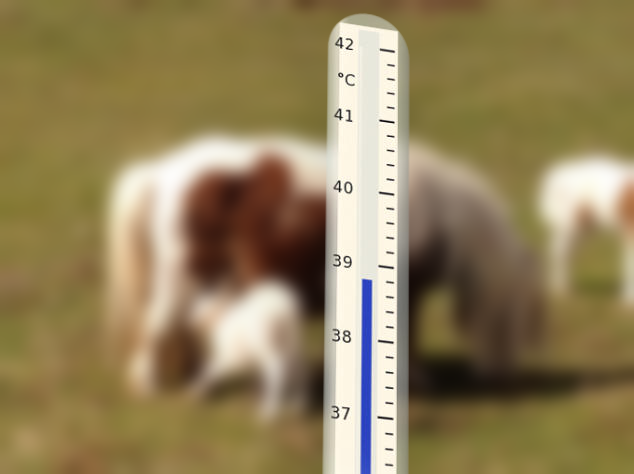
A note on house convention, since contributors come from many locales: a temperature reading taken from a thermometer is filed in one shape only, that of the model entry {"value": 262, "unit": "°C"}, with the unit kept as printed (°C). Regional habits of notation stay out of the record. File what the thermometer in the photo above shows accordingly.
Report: {"value": 38.8, "unit": "°C"}
